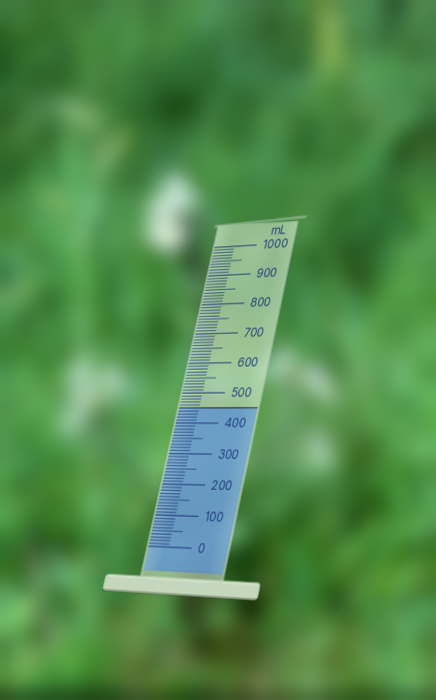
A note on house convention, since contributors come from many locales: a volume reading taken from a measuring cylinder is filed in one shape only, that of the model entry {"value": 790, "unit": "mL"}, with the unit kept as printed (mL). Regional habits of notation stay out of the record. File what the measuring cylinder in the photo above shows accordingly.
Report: {"value": 450, "unit": "mL"}
